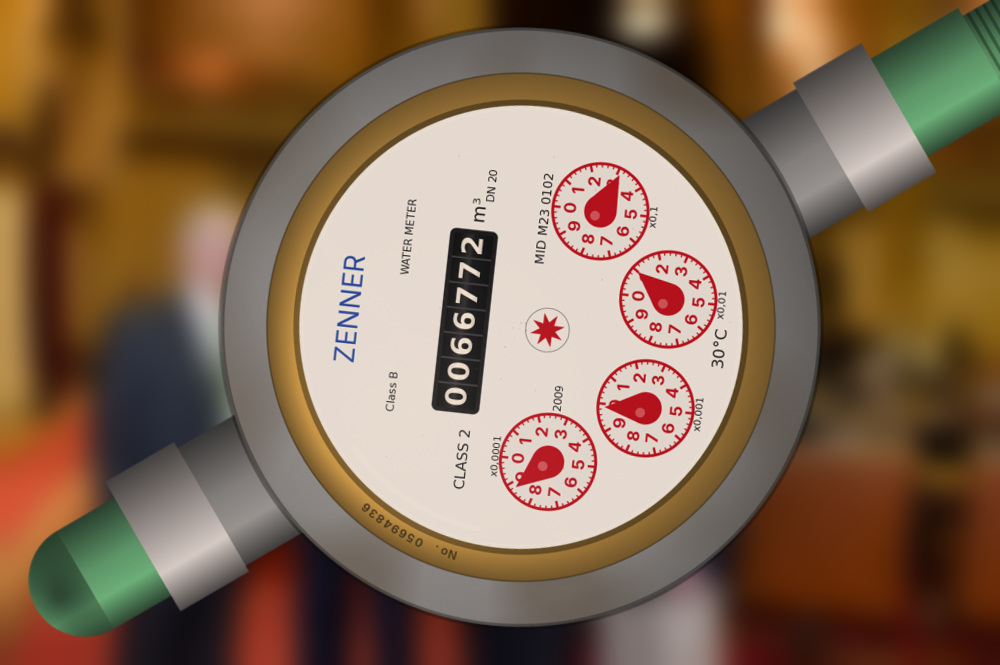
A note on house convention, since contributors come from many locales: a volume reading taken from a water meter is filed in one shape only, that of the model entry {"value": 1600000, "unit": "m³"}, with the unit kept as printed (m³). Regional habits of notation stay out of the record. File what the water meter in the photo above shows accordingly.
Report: {"value": 66772.3098, "unit": "m³"}
